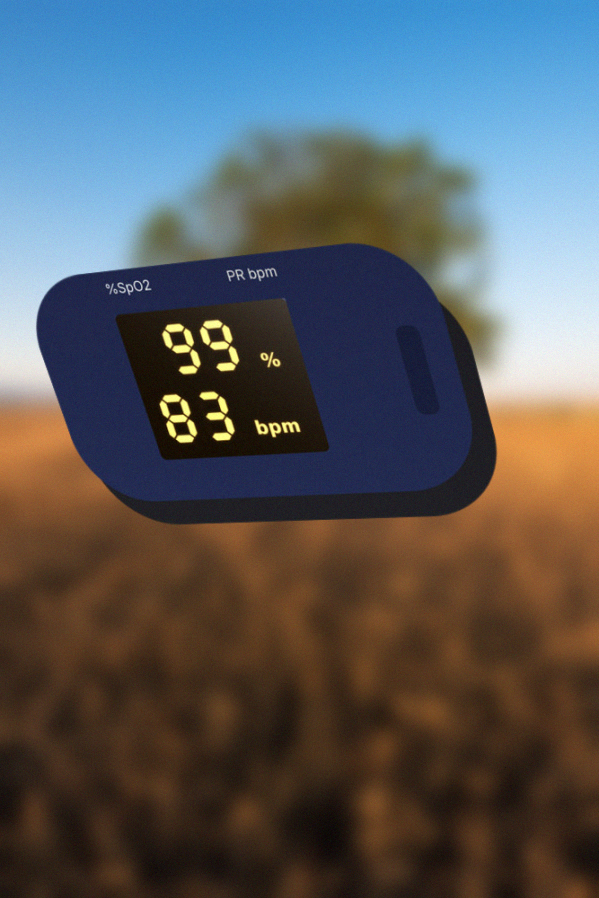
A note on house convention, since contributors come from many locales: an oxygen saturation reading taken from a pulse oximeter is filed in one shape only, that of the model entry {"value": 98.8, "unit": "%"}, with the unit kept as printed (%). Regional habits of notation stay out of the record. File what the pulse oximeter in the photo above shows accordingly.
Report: {"value": 99, "unit": "%"}
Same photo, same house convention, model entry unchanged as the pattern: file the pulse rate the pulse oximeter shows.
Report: {"value": 83, "unit": "bpm"}
